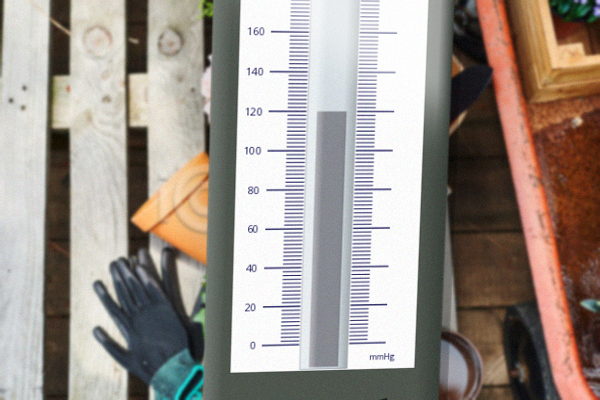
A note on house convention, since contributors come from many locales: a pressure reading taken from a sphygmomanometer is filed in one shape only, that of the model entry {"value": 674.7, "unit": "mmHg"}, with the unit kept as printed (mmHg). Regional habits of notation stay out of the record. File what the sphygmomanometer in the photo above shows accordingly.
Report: {"value": 120, "unit": "mmHg"}
